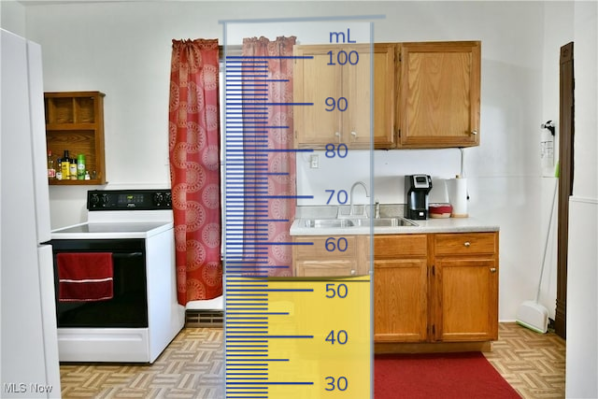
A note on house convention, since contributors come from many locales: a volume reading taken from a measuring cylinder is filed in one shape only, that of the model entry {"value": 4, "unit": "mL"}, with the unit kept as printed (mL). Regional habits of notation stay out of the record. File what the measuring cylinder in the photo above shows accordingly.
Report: {"value": 52, "unit": "mL"}
